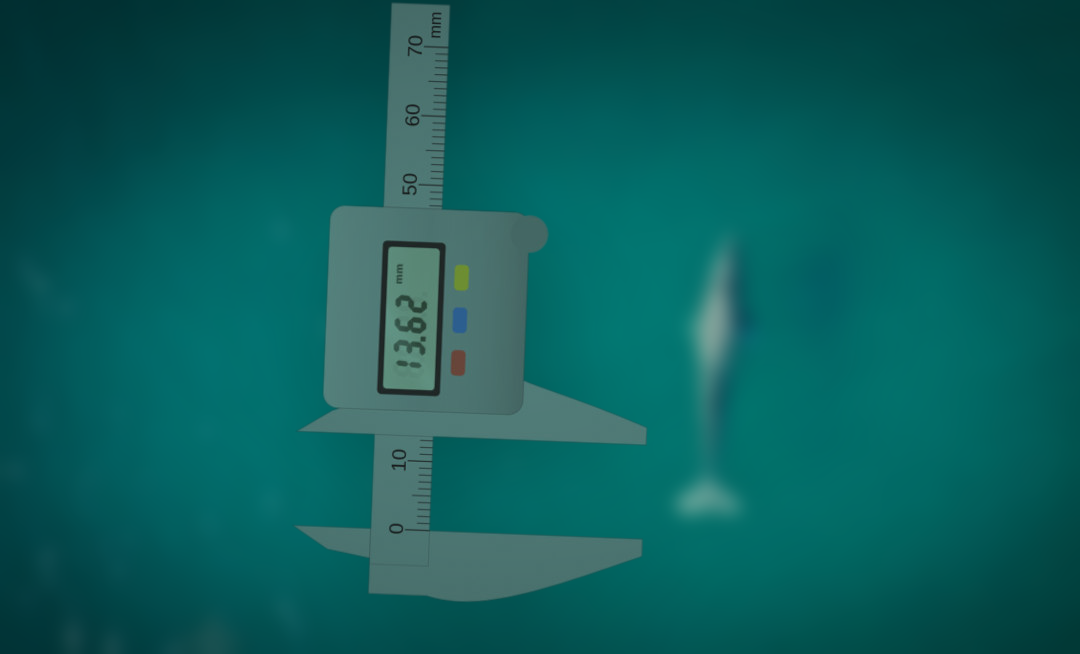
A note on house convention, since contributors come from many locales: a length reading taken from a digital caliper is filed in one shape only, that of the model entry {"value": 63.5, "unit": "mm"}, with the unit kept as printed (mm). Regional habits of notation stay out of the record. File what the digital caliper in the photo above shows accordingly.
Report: {"value": 13.62, "unit": "mm"}
